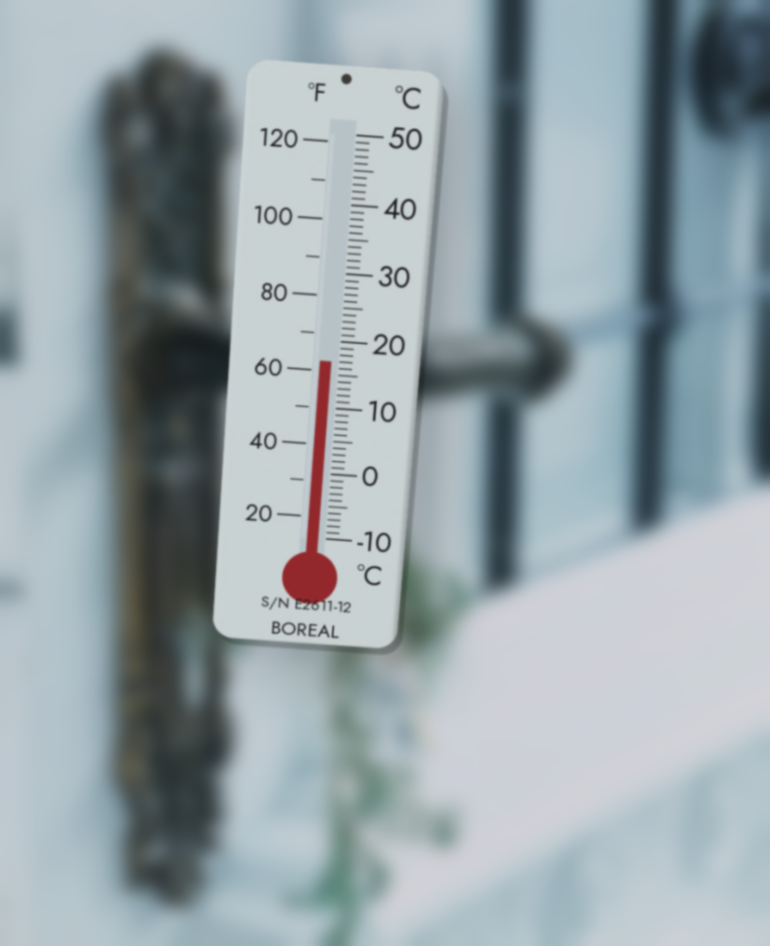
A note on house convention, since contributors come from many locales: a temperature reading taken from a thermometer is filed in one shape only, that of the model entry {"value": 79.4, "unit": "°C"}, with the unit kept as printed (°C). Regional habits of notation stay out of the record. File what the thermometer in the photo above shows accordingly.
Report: {"value": 17, "unit": "°C"}
